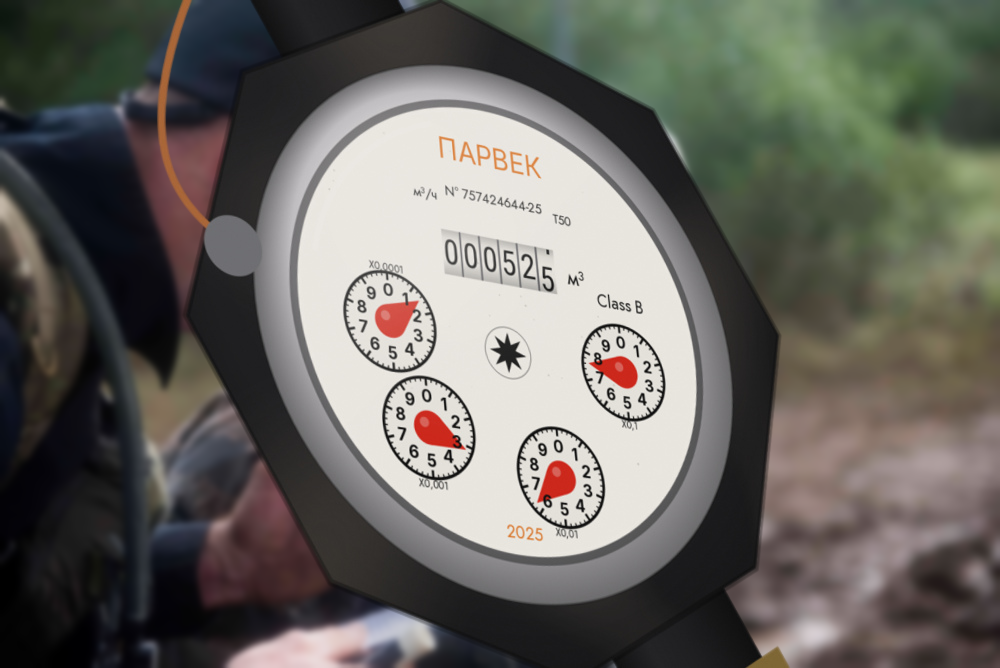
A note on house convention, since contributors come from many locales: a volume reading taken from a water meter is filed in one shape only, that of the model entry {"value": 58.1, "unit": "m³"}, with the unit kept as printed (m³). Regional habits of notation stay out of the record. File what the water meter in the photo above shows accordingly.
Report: {"value": 524.7631, "unit": "m³"}
